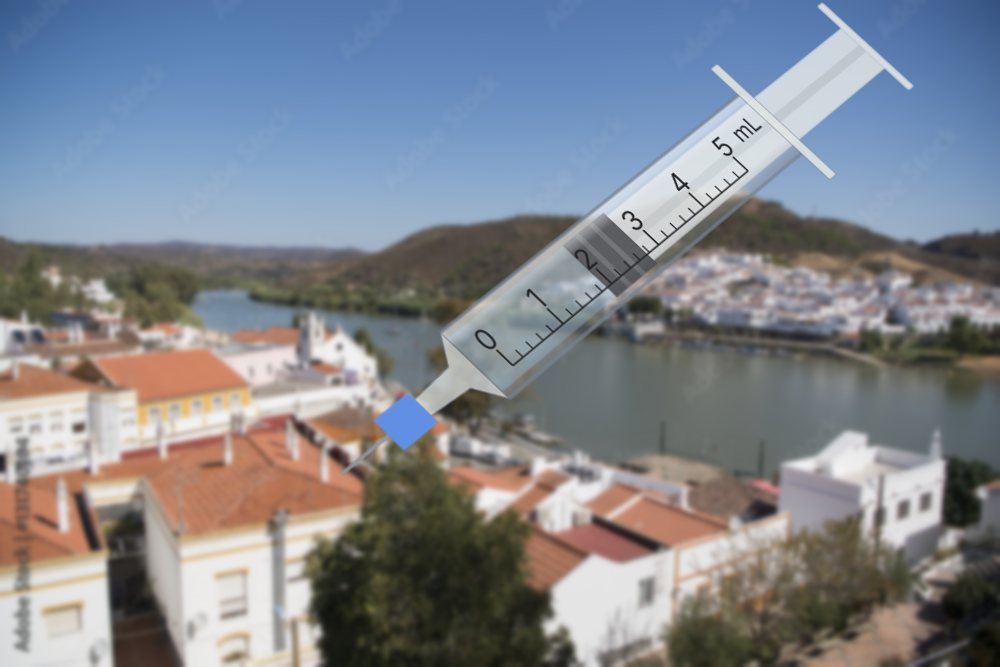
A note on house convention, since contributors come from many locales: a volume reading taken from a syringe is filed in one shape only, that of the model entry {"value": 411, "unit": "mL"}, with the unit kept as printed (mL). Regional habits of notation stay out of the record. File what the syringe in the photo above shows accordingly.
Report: {"value": 1.9, "unit": "mL"}
